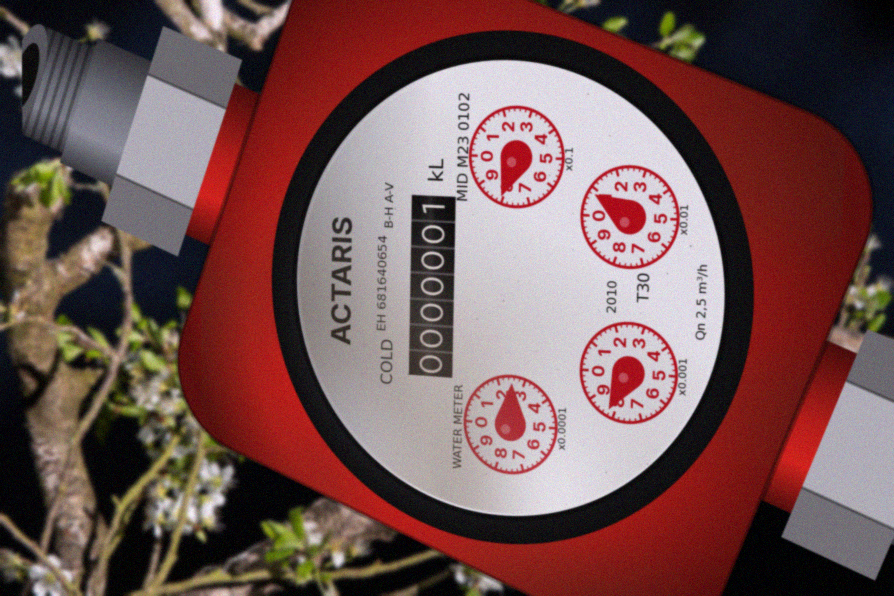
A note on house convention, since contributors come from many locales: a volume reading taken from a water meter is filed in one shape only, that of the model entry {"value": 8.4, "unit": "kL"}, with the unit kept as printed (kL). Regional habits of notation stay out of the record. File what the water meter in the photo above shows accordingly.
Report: {"value": 1.8082, "unit": "kL"}
